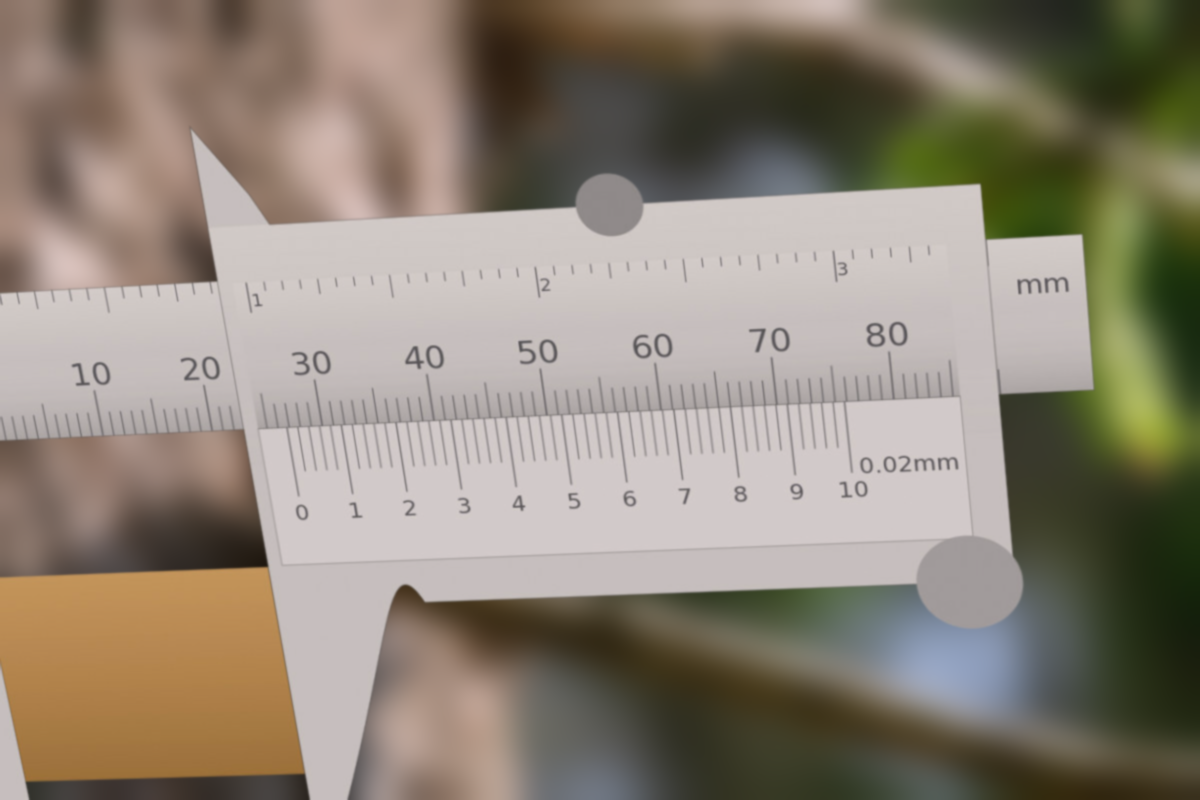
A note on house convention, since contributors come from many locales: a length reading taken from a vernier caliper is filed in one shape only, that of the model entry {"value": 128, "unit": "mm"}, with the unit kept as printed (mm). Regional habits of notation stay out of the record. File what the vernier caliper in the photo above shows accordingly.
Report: {"value": 26.8, "unit": "mm"}
